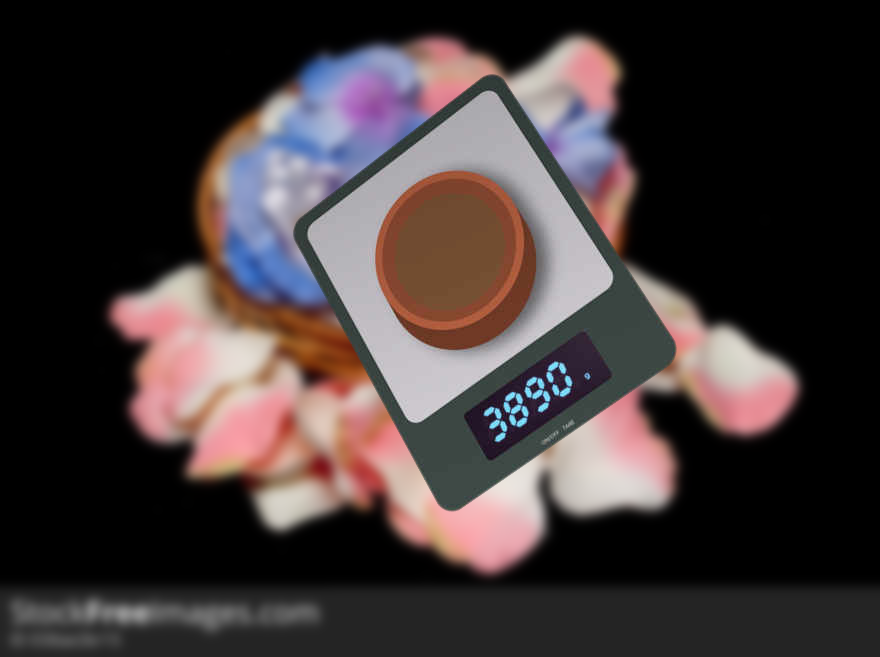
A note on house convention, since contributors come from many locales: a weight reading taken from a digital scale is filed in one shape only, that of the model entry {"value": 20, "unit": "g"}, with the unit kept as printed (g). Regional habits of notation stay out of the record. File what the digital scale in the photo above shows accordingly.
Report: {"value": 3890, "unit": "g"}
